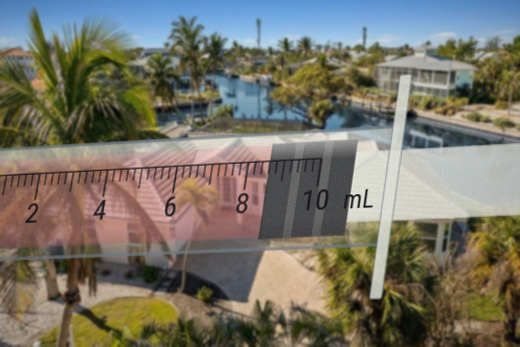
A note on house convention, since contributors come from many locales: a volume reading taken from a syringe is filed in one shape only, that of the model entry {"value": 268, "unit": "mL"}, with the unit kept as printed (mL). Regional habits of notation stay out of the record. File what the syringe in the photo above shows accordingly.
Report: {"value": 8.6, "unit": "mL"}
